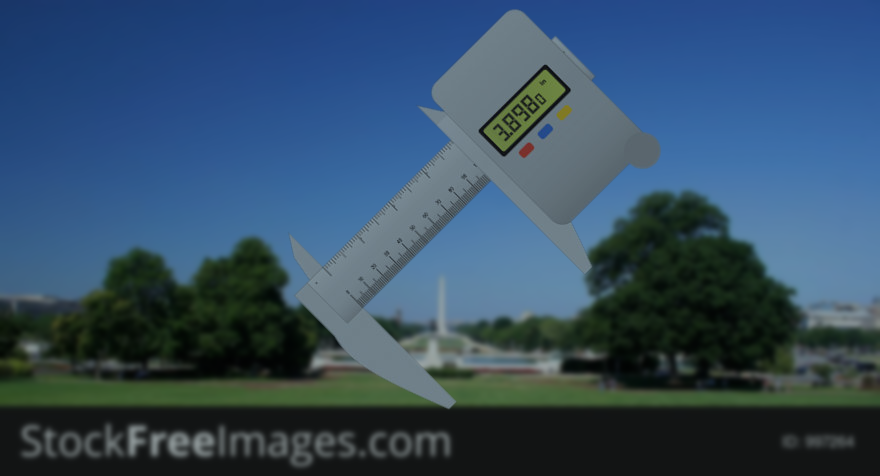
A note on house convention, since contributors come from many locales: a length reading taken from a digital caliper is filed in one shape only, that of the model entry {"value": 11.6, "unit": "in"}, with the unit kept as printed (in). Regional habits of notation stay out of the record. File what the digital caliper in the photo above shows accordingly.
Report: {"value": 3.8980, "unit": "in"}
